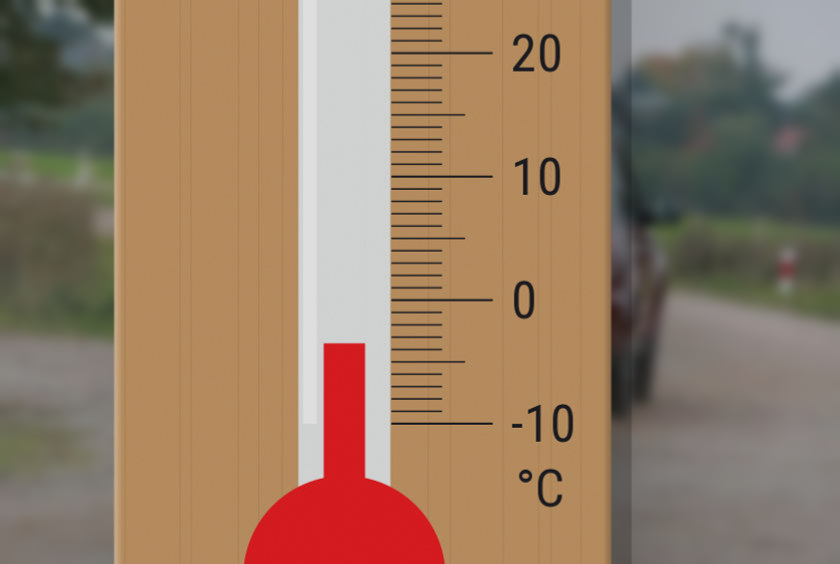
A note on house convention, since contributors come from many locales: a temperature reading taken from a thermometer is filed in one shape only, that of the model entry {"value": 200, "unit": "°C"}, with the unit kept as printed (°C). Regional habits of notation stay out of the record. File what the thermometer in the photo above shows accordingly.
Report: {"value": -3.5, "unit": "°C"}
